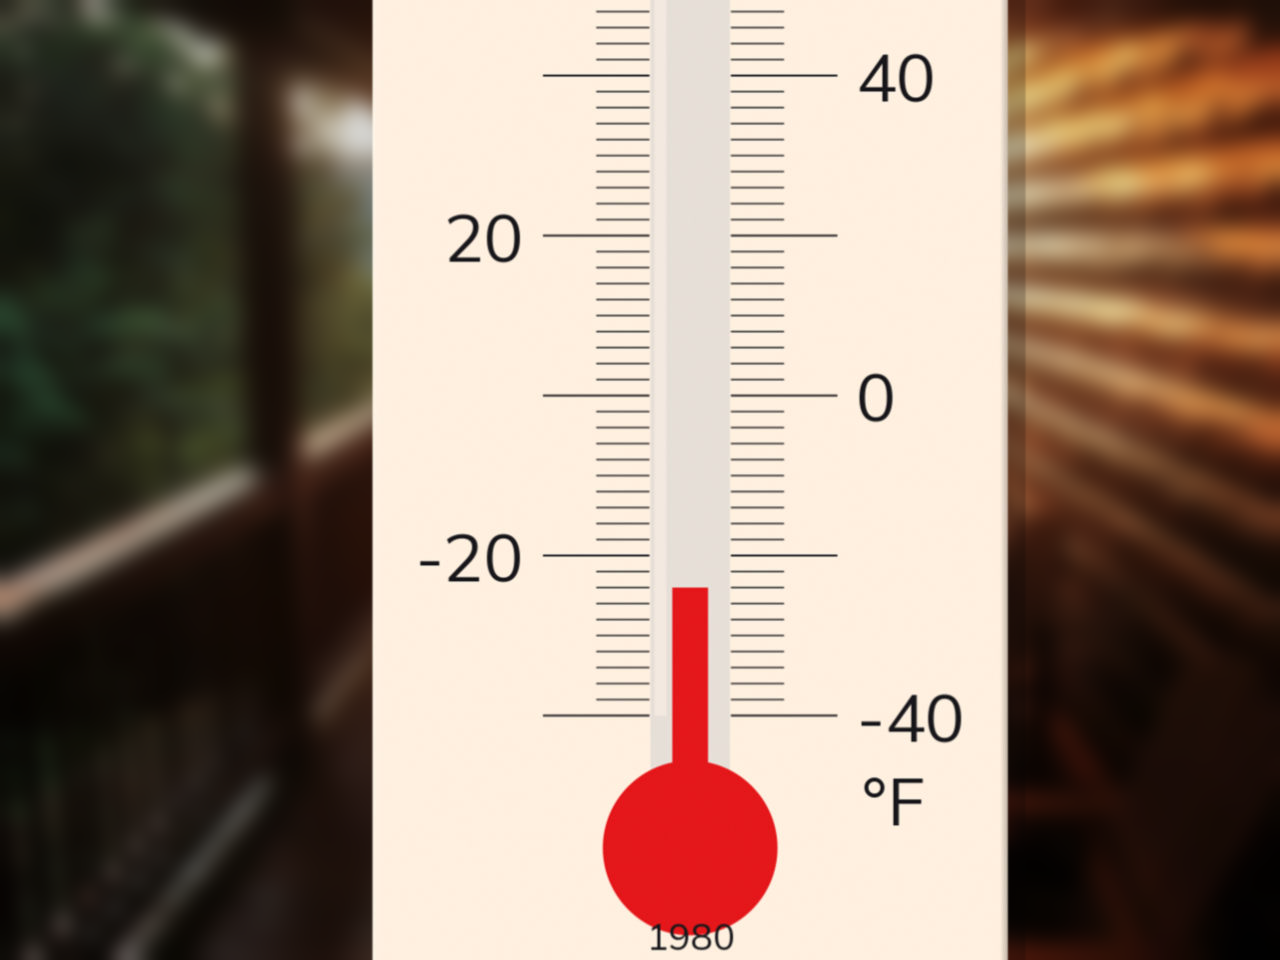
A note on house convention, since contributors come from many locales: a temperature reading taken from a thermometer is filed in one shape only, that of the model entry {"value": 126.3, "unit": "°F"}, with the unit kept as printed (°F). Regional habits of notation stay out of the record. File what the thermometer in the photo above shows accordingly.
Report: {"value": -24, "unit": "°F"}
